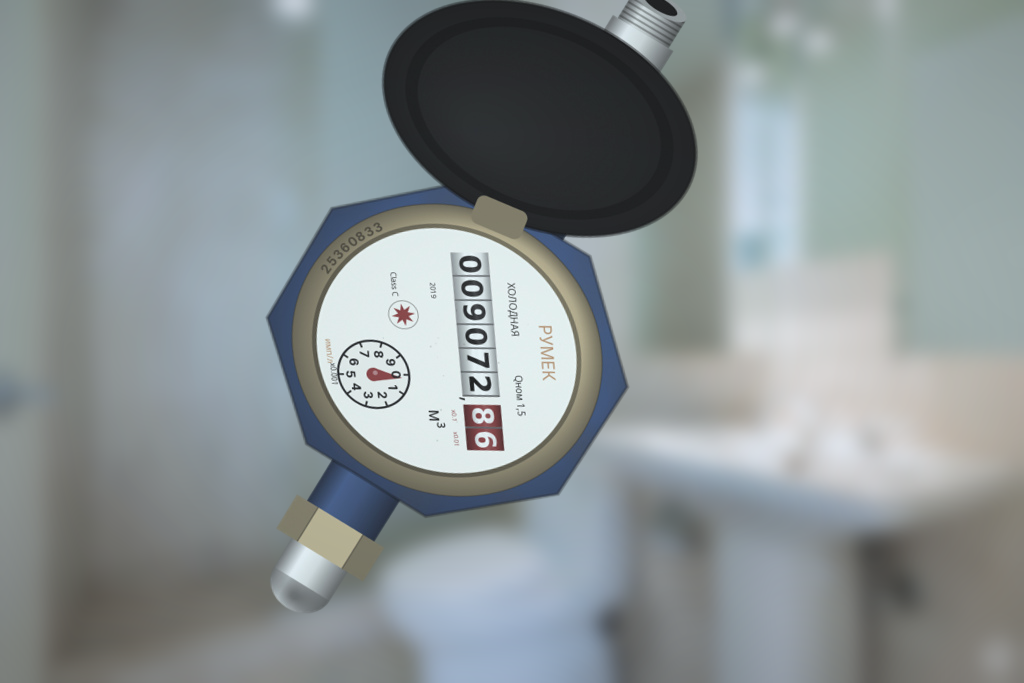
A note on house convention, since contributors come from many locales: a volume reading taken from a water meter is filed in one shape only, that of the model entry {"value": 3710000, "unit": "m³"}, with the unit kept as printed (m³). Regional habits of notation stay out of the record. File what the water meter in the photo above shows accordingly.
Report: {"value": 9072.860, "unit": "m³"}
